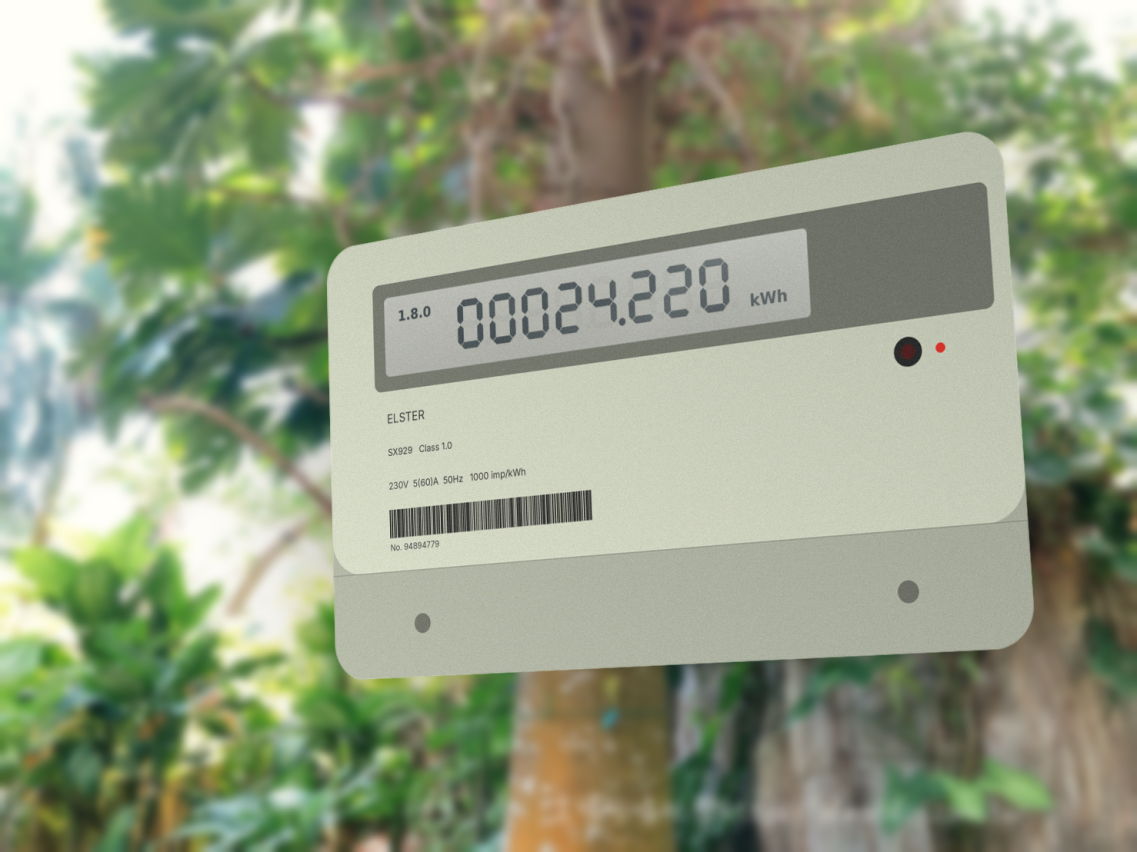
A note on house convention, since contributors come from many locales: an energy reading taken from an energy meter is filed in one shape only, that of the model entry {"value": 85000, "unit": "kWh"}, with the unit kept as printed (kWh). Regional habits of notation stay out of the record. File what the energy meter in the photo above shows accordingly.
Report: {"value": 24.220, "unit": "kWh"}
